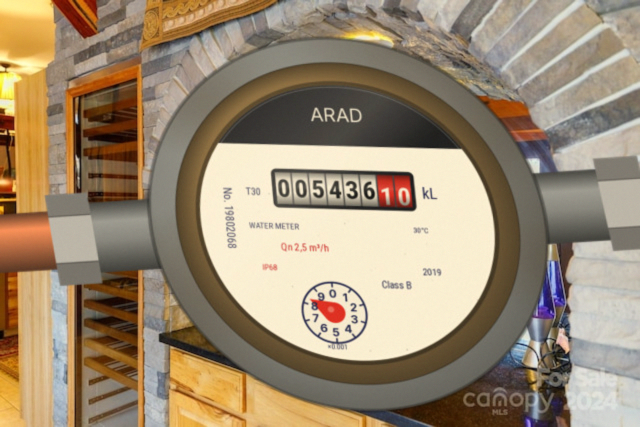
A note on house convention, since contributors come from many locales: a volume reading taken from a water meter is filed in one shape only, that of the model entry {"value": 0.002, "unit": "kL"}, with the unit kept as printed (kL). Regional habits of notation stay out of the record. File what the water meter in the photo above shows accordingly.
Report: {"value": 5436.098, "unit": "kL"}
